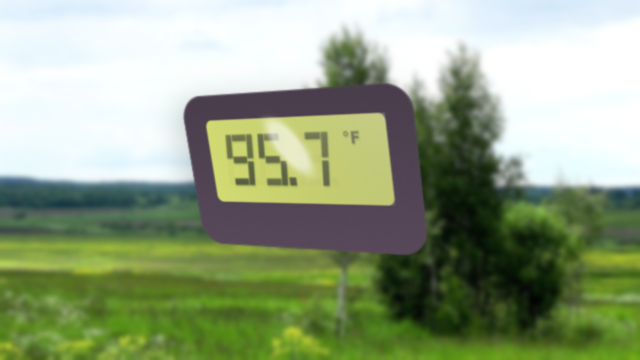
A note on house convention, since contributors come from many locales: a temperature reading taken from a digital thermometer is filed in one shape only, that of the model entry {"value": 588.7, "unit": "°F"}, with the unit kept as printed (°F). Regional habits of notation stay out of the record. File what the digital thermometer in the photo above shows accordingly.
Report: {"value": 95.7, "unit": "°F"}
